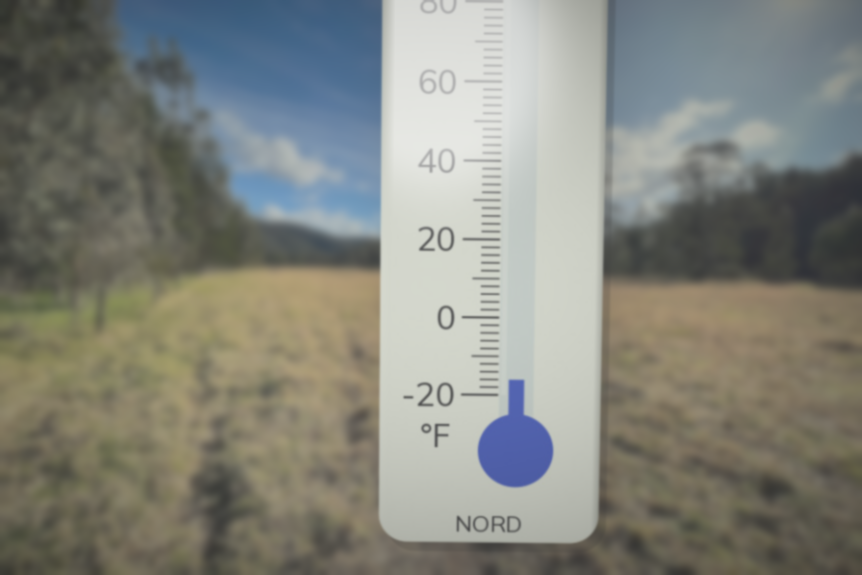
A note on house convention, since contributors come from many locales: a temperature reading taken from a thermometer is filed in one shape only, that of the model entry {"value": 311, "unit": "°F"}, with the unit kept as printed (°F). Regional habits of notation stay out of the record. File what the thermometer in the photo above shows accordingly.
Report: {"value": -16, "unit": "°F"}
